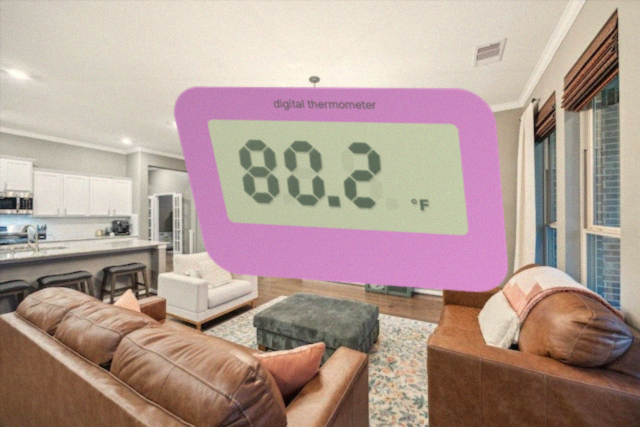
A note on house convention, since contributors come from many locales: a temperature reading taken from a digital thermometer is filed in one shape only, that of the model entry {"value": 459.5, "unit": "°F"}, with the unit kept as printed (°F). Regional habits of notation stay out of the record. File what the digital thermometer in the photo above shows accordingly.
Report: {"value": 80.2, "unit": "°F"}
